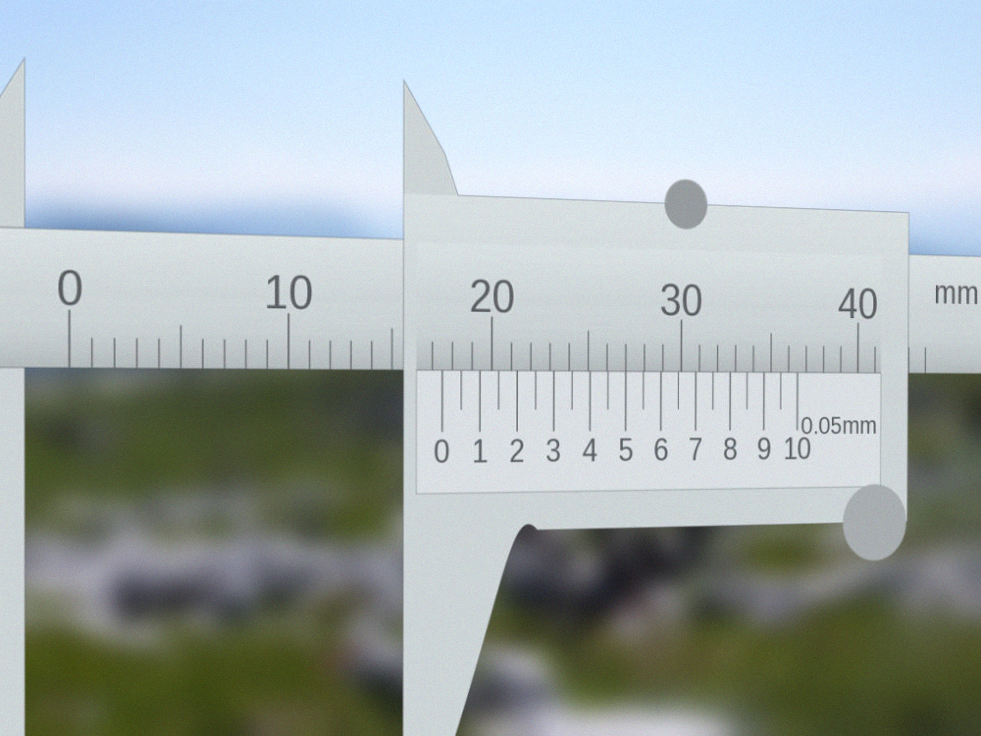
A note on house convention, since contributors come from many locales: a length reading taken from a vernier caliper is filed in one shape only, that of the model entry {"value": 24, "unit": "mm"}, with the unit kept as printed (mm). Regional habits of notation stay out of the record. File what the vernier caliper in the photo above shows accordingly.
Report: {"value": 17.5, "unit": "mm"}
